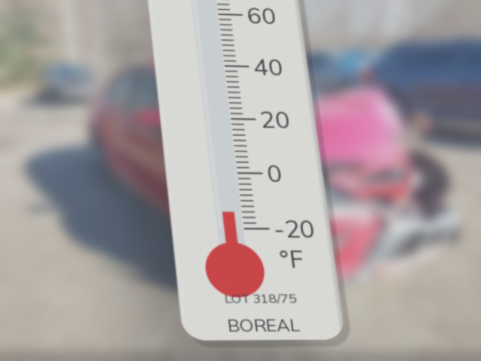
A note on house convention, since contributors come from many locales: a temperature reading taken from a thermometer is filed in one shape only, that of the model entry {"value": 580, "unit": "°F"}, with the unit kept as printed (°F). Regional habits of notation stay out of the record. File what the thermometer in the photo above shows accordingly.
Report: {"value": -14, "unit": "°F"}
